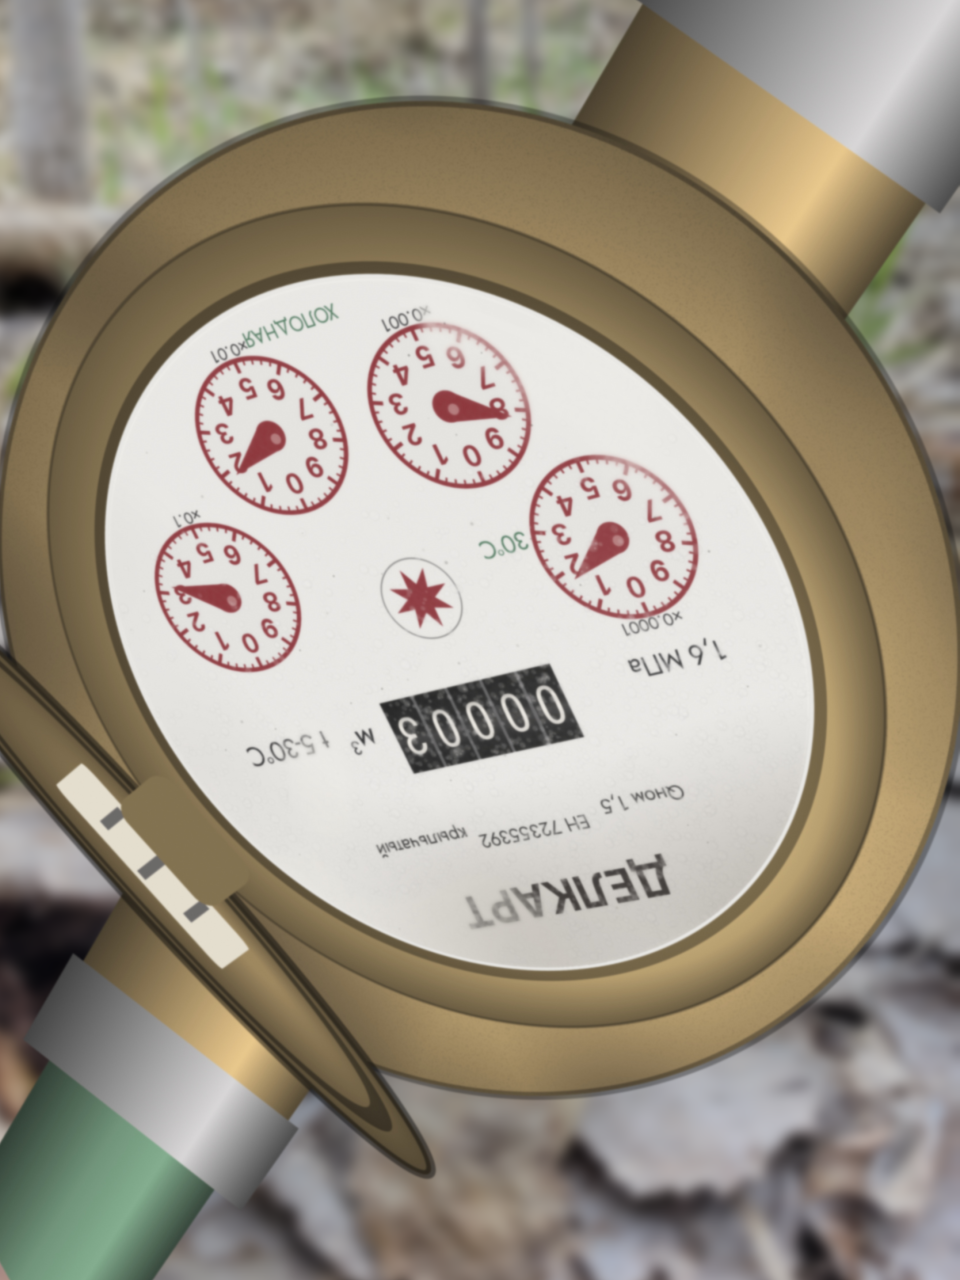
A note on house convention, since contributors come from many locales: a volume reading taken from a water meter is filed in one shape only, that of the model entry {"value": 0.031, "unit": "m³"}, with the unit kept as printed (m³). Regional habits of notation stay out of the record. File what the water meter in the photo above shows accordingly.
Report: {"value": 3.3181, "unit": "m³"}
